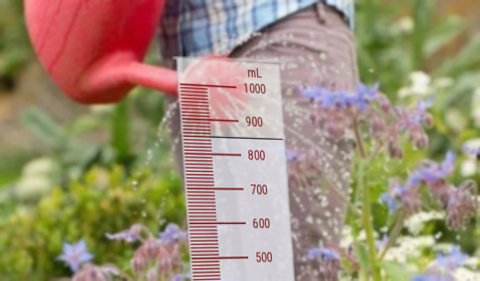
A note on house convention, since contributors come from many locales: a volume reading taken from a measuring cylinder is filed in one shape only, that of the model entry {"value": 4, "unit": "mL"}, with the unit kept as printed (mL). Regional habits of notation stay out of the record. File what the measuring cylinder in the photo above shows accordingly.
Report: {"value": 850, "unit": "mL"}
